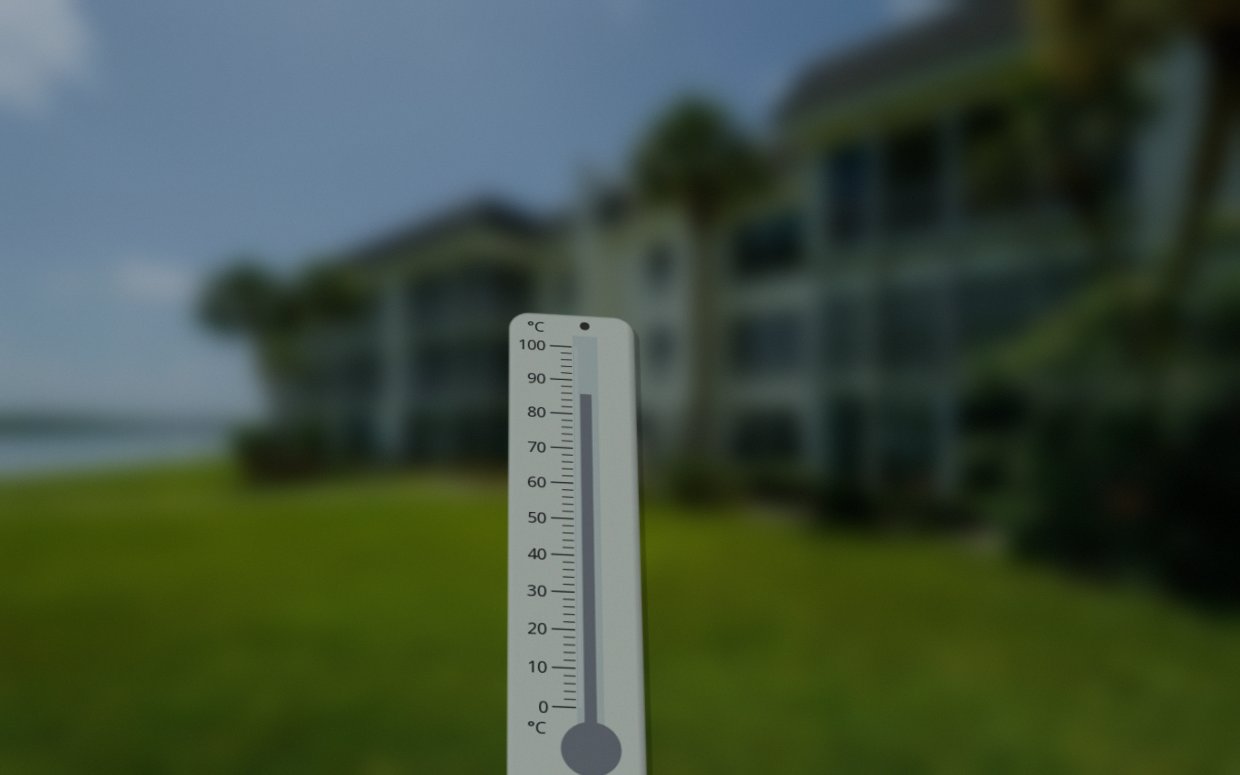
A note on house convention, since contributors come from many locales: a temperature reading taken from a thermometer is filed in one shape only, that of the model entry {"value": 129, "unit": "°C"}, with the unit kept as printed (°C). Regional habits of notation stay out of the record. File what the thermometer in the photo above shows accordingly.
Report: {"value": 86, "unit": "°C"}
